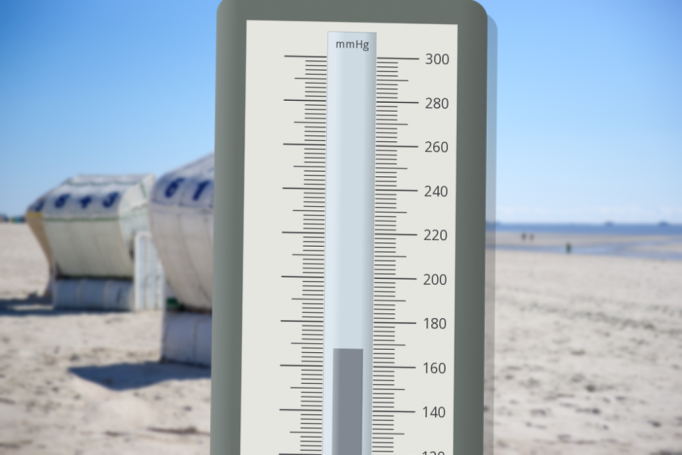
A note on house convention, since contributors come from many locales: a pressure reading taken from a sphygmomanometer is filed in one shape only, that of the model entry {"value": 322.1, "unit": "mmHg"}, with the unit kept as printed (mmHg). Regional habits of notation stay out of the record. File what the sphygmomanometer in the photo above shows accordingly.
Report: {"value": 168, "unit": "mmHg"}
